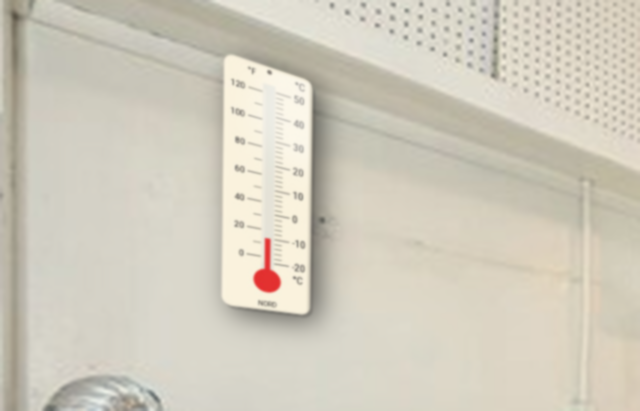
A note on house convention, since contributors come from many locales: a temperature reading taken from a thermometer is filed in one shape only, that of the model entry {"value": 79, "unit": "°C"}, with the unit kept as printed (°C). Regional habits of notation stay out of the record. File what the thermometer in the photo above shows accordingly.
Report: {"value": -10, "unit": "°C"}
